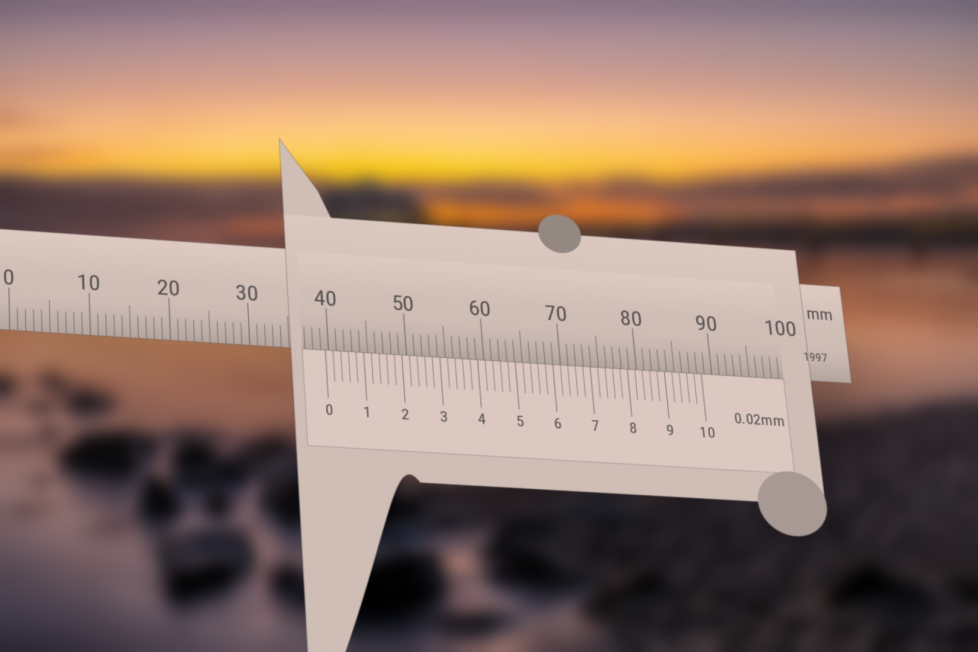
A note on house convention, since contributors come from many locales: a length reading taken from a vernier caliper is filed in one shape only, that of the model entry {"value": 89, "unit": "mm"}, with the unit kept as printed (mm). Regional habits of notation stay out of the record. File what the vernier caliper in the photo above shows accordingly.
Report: {"value": 39.6, "unit": "mm"}
